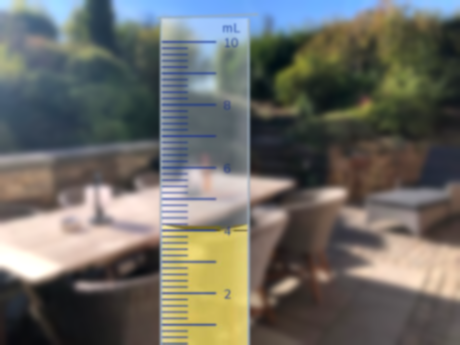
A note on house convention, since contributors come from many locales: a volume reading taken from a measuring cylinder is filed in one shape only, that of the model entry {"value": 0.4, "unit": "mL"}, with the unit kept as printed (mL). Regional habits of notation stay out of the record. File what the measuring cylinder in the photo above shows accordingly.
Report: {"value": 4, "unit": "mL"}
